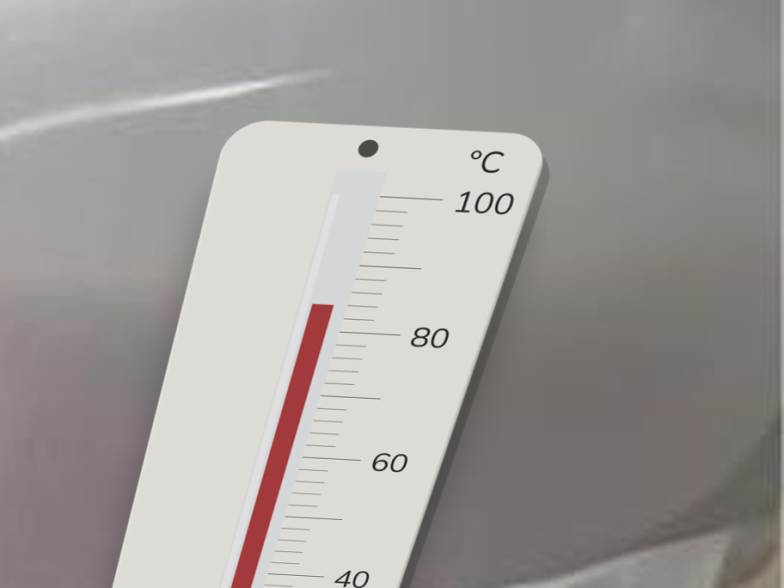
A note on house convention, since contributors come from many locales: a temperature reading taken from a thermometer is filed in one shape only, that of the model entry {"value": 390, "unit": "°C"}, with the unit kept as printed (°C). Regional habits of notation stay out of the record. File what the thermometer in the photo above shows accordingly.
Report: {"value": 84, "unit": "°C"}
